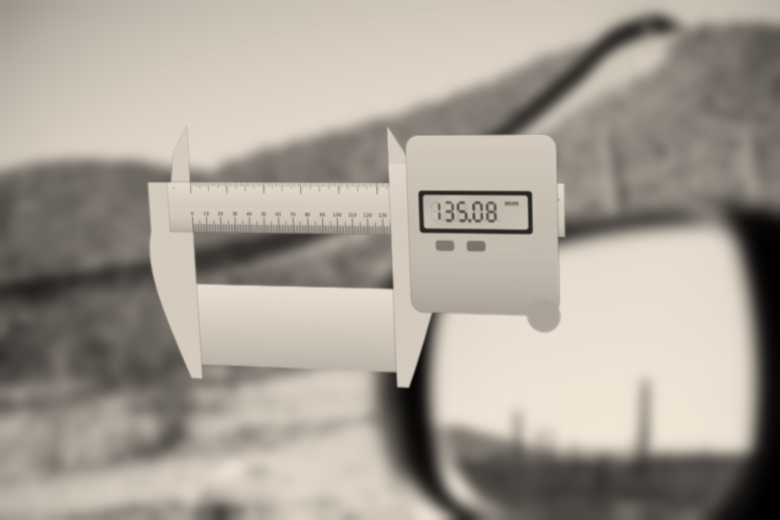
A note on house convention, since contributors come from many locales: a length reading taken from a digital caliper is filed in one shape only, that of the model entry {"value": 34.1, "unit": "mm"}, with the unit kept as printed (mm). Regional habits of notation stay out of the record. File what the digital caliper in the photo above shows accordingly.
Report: {"value": 135.08, "unit": "mm"}
